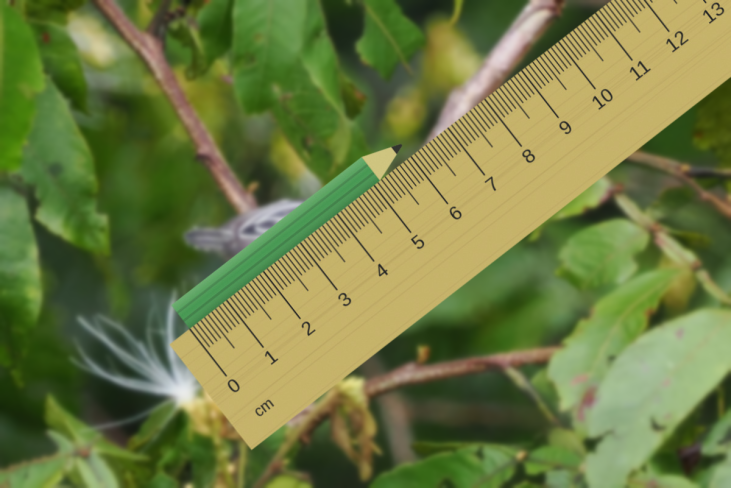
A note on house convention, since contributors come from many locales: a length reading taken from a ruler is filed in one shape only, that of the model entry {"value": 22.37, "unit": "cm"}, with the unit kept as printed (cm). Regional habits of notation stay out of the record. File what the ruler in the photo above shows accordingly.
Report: {"value": 6, "unit": "cm"}
